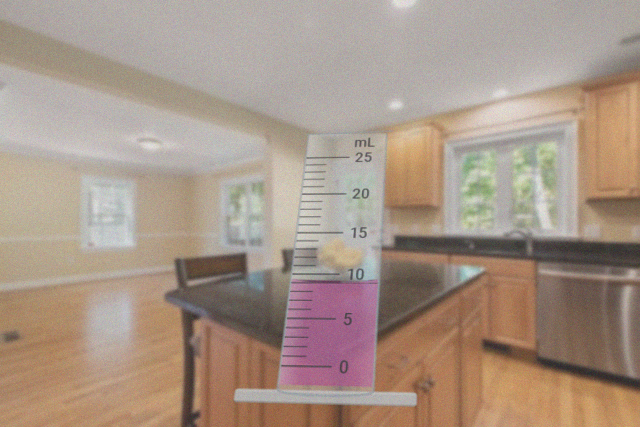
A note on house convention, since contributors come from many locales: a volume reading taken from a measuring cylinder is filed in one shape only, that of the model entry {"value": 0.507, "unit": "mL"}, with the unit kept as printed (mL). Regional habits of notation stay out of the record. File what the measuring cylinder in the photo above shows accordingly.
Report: {"value": 9, "unit": "mL"}
